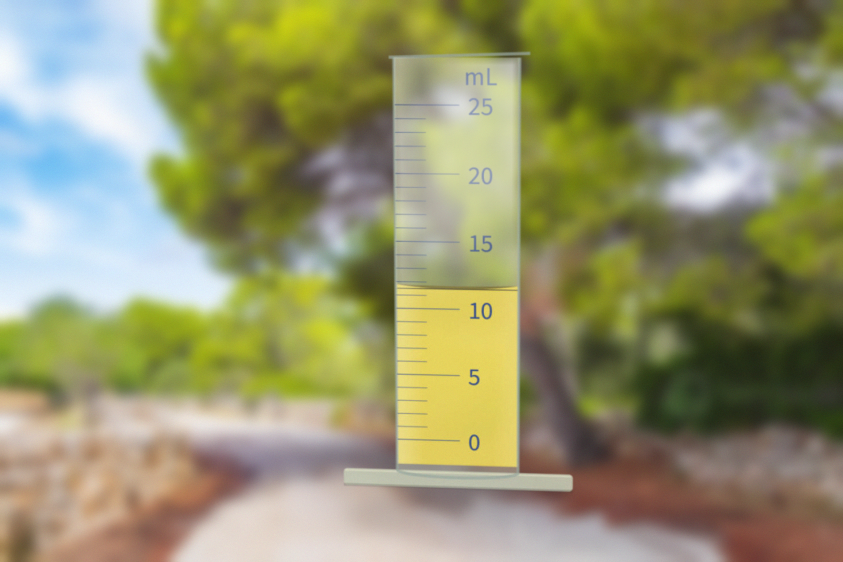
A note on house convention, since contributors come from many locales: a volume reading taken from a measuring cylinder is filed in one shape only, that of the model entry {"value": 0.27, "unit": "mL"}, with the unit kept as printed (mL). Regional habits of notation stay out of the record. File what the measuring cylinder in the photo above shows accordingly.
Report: {"value": 11.5, "unit": "mL"}
